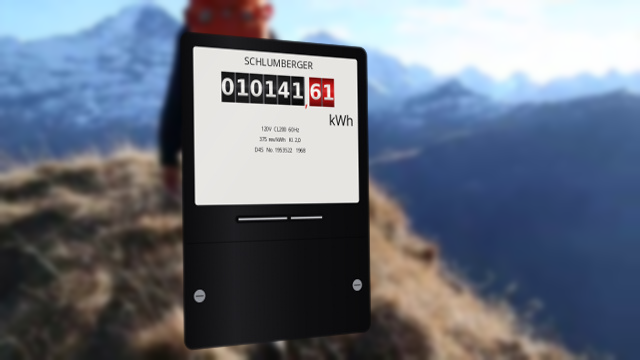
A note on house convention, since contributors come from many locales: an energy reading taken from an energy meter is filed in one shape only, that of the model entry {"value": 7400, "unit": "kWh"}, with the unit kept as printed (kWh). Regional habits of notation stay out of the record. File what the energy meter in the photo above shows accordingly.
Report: {"value": 10141.61, "unit": "kWh"}
